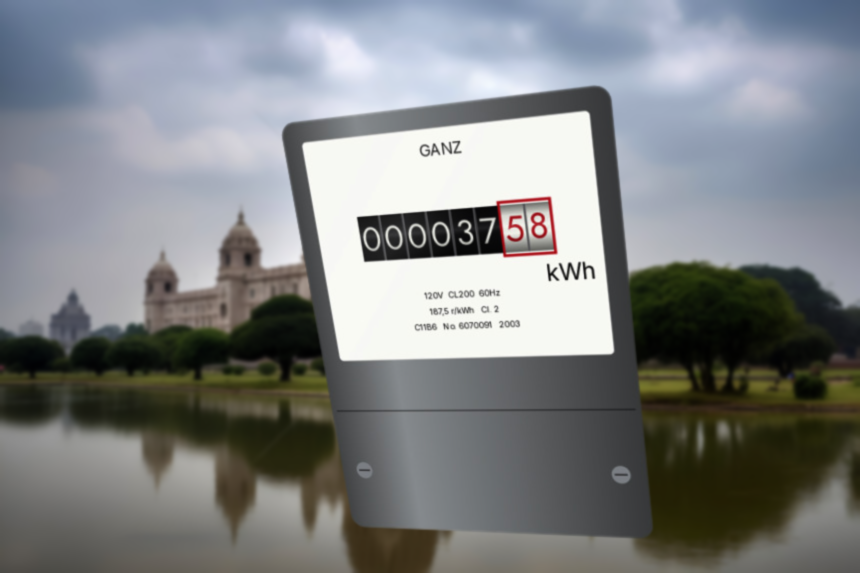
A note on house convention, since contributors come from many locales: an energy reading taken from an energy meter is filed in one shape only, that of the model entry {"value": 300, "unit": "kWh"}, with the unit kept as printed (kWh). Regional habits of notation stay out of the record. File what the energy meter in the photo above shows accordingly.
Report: {"value": 37.58, "unit": "kWh"}
